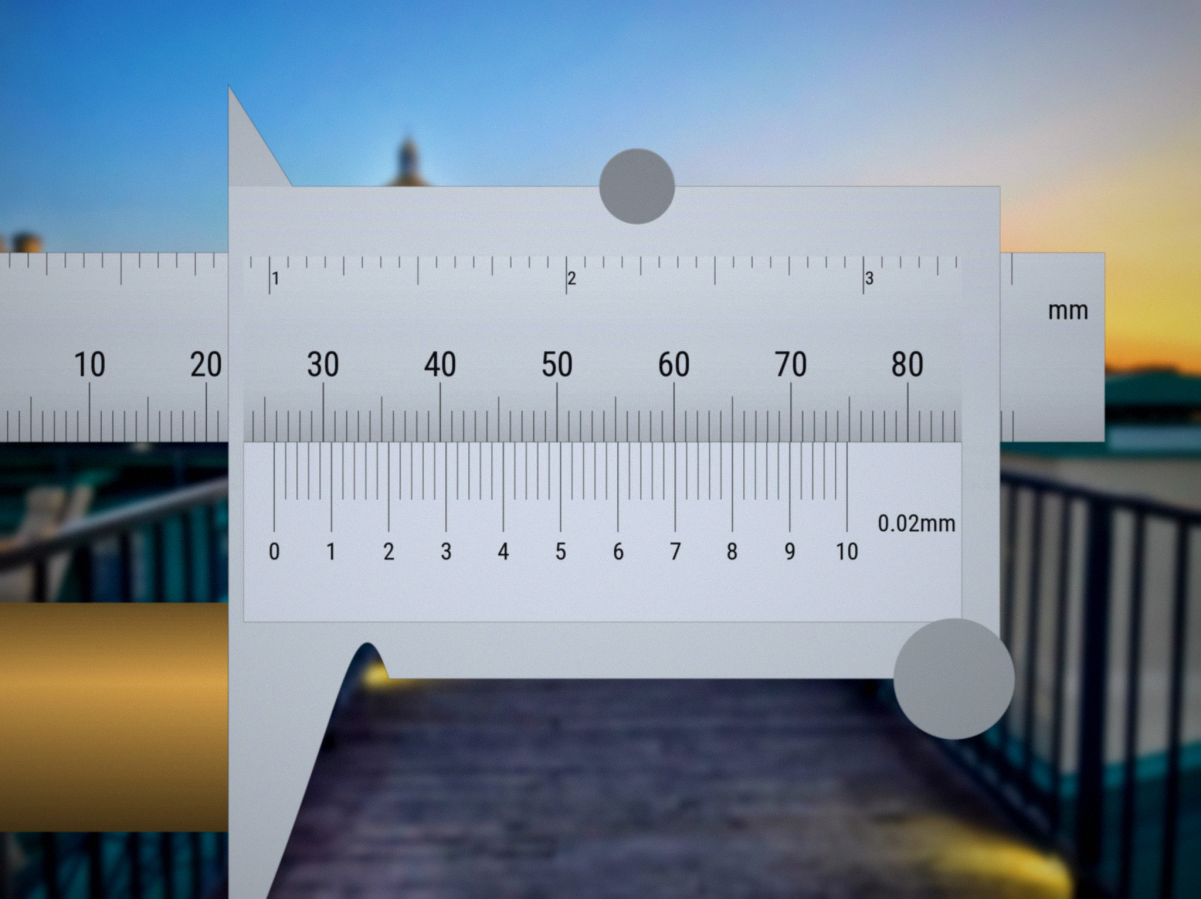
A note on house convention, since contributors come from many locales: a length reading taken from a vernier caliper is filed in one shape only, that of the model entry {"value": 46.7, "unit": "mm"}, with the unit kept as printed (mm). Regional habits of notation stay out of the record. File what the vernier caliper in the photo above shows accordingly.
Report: {"value": 25.8, "unit": "mm"}
